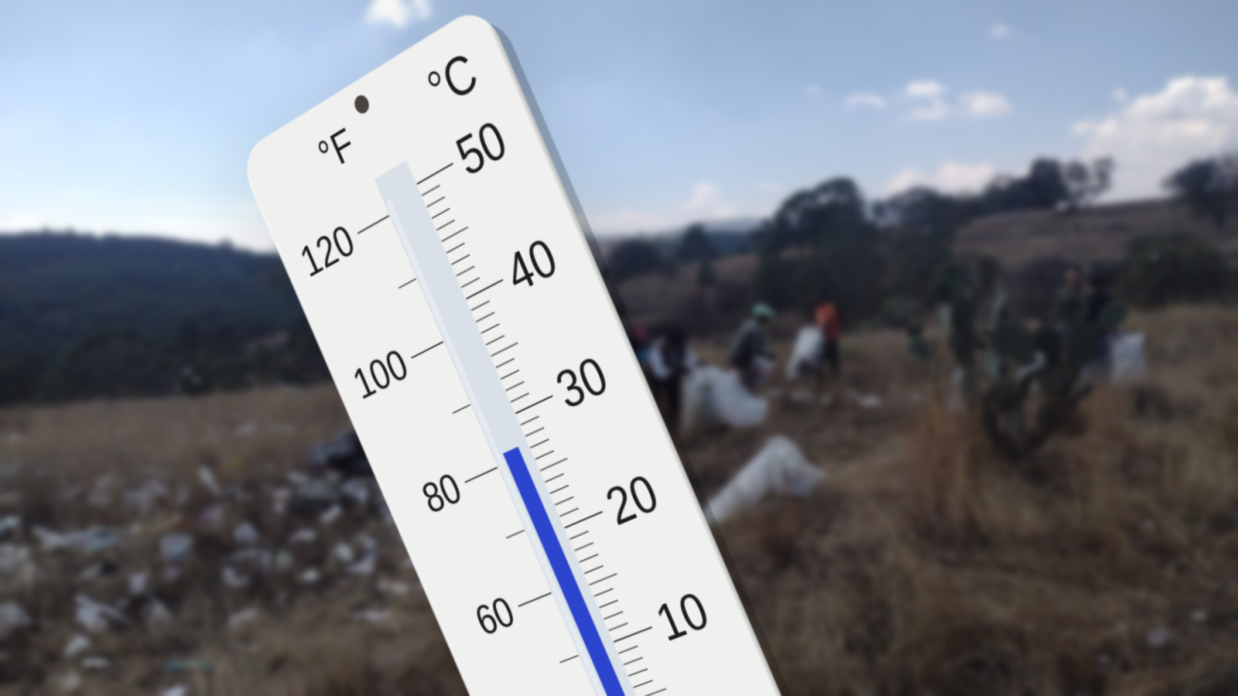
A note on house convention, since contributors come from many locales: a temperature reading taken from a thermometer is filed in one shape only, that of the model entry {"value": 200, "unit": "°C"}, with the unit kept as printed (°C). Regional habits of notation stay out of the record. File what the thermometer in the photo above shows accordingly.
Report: {"value": 27.5, "unit": "°C"}
